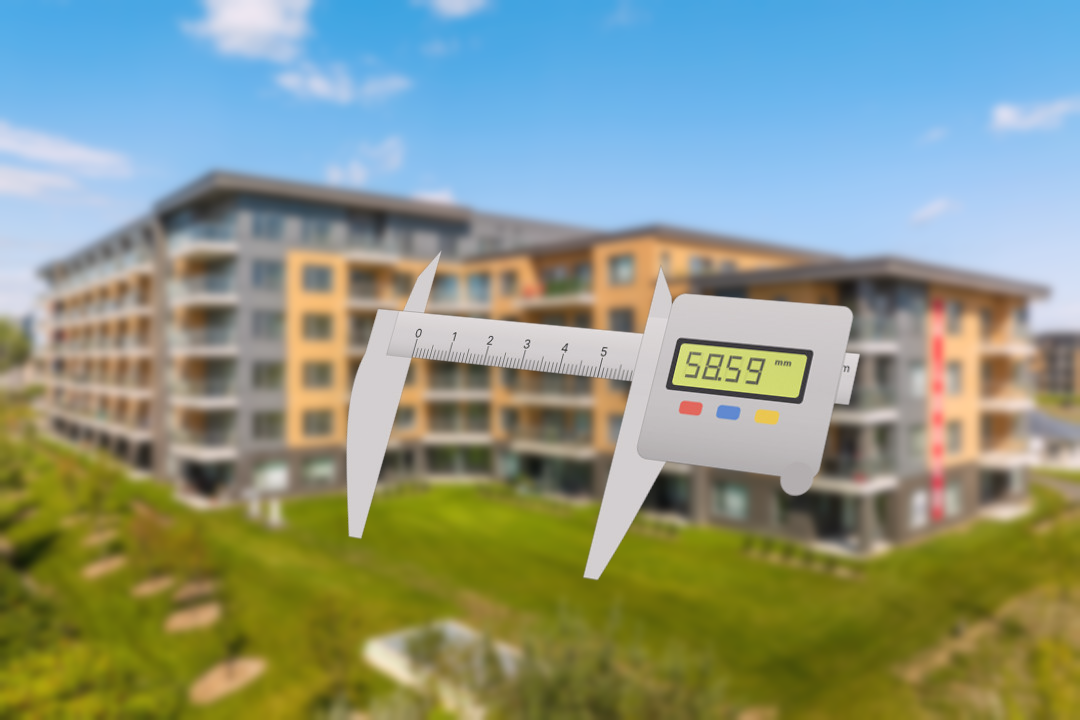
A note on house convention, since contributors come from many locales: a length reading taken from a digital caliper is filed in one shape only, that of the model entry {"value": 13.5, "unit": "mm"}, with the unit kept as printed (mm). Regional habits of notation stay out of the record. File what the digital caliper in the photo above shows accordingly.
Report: {"value": 58.59, "unit": "mm"}
